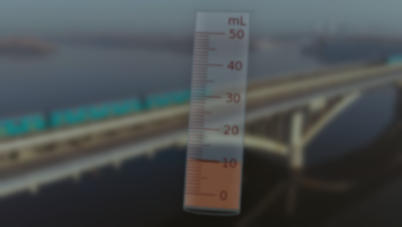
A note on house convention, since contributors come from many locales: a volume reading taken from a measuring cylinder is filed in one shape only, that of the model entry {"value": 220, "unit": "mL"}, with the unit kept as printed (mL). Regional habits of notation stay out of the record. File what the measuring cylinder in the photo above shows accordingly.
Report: {"value": 10, "unit": "mL"}
